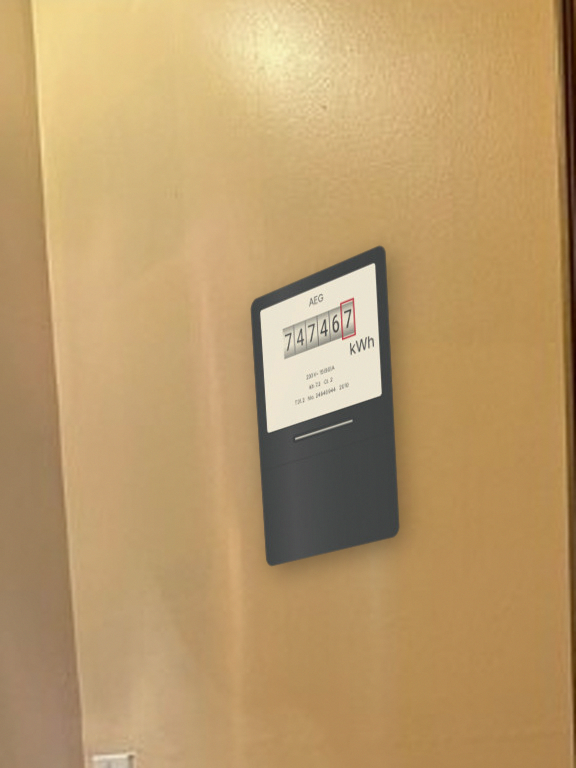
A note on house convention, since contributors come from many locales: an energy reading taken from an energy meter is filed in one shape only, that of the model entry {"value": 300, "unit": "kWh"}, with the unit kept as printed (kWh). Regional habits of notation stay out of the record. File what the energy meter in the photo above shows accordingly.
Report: {"value": 74746.7, "unit": "kWh"}
